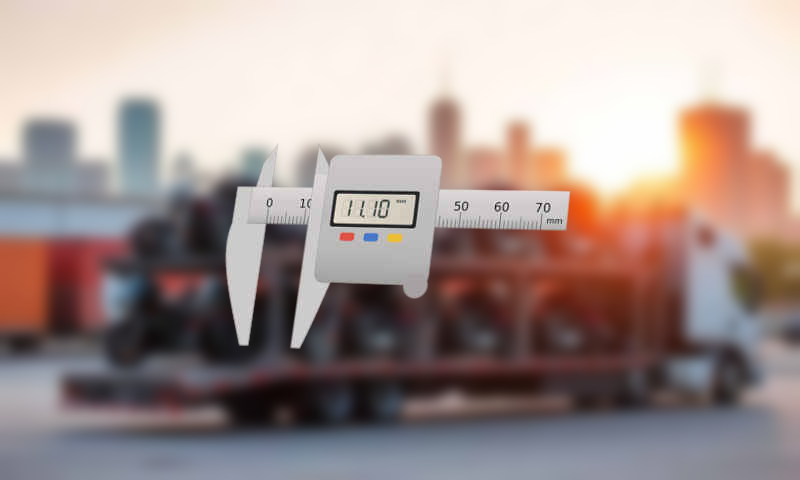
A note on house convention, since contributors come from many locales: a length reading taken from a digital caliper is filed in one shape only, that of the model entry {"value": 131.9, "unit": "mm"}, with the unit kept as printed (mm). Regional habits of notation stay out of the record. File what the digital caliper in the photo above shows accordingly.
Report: {"value": 11.10, "unit": "mm"}
